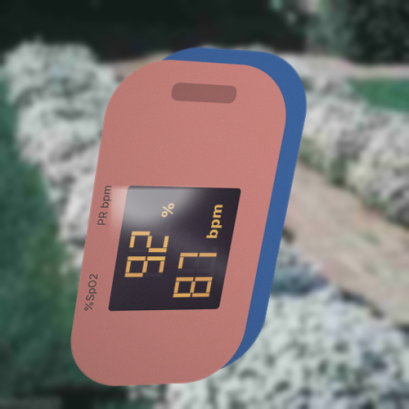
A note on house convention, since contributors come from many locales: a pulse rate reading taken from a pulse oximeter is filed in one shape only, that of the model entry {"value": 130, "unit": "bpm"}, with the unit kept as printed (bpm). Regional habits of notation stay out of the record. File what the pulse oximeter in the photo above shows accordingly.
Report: {"value": 87, "unit": "bpm"}
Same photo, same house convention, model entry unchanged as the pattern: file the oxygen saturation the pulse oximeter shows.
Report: {"value": 92, "unit": "%"}
